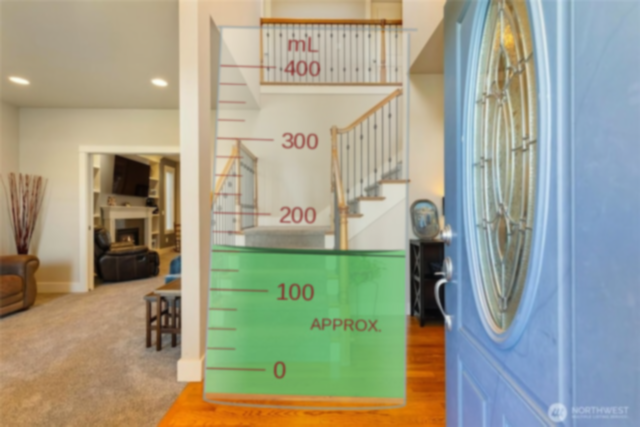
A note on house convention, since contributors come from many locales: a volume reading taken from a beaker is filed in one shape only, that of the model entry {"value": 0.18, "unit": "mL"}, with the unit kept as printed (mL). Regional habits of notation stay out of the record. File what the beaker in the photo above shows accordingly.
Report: {"value": 150, "unit": "mL"}
